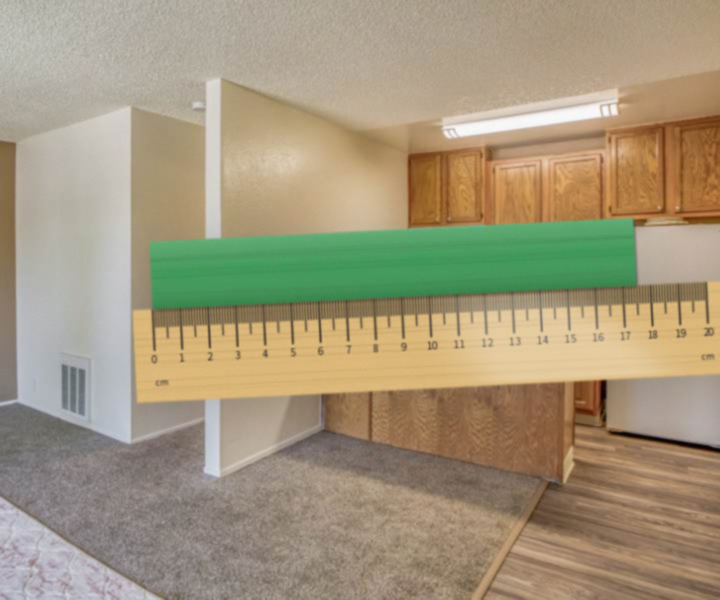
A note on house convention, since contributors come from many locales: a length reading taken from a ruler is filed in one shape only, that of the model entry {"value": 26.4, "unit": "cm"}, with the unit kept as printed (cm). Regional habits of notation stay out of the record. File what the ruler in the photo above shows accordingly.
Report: {"value": 17.5, "unit": "cm"}
